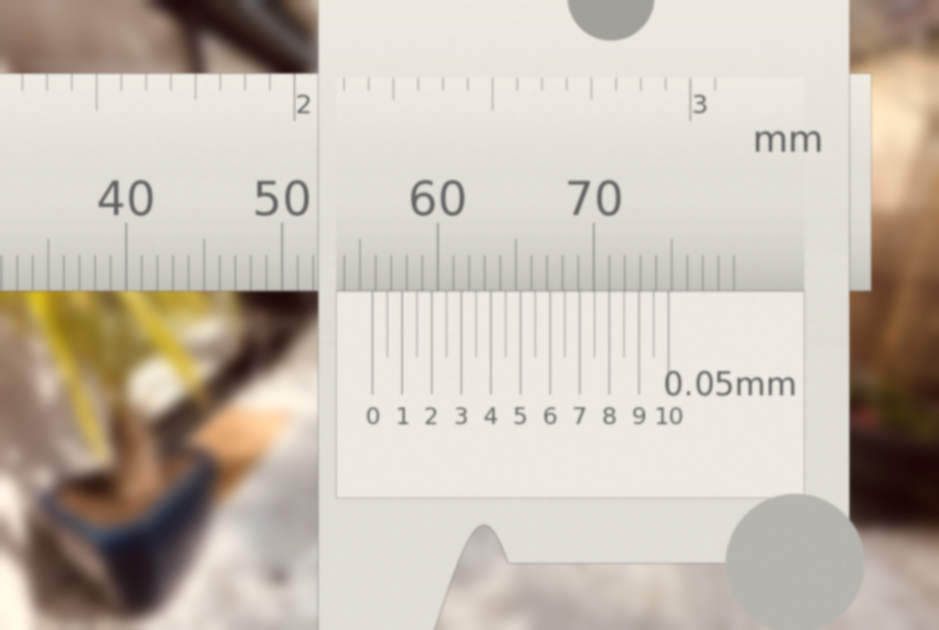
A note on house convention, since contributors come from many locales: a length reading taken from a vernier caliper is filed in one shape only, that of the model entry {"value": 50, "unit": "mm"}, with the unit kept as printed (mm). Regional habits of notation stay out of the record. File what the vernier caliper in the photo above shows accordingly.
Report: {"value": 55.8, "unit": "mm"}
